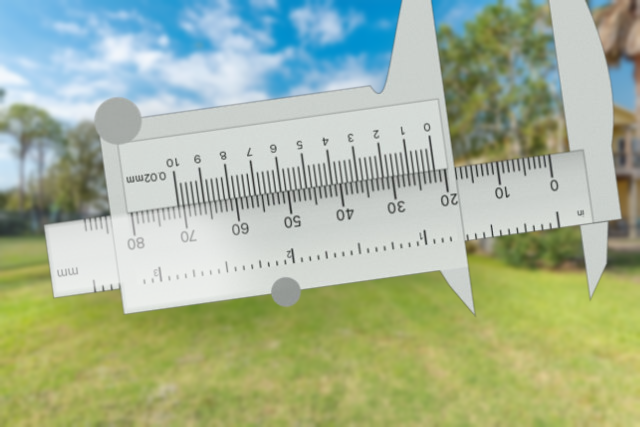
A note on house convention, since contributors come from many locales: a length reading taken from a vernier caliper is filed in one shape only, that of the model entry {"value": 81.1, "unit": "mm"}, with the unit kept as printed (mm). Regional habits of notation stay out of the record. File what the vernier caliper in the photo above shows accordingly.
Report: {"value": 22.0, "unit": "mm"}
